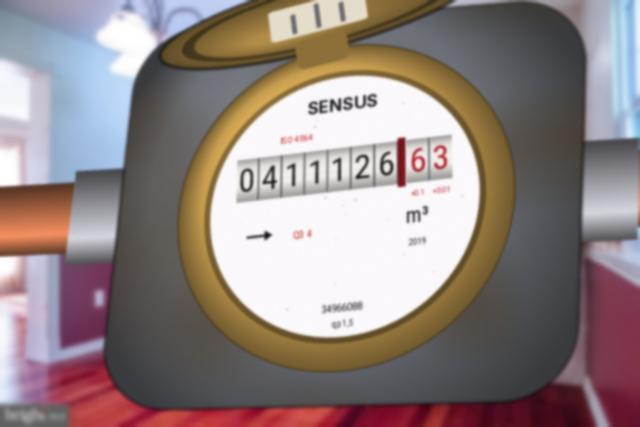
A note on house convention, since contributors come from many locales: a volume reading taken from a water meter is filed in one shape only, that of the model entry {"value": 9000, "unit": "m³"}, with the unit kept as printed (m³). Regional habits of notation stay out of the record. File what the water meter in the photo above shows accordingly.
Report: {"value": 411126.63, "unit": "m³"}
